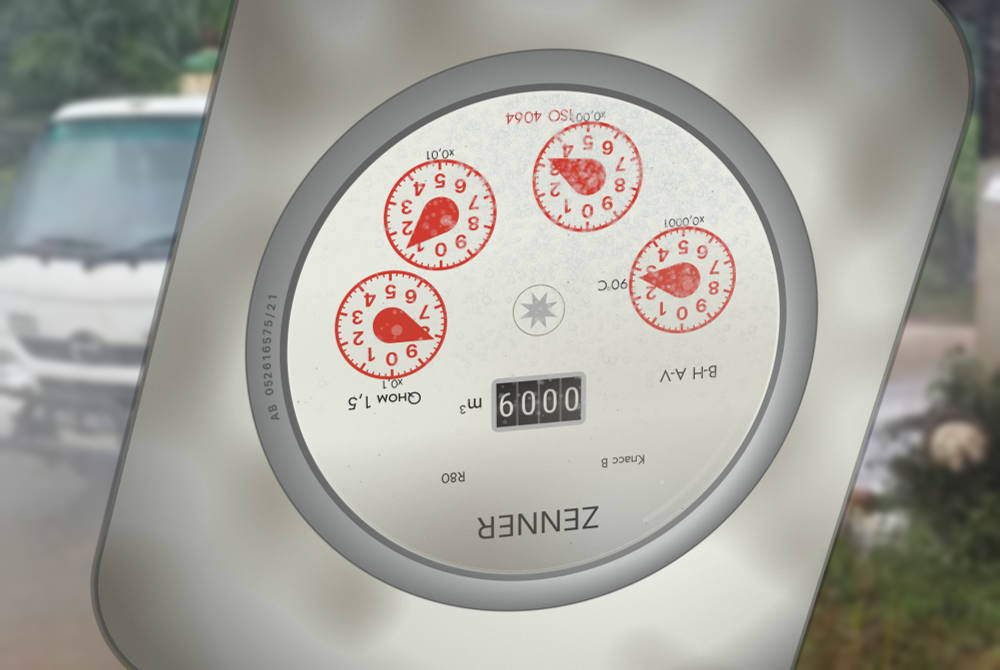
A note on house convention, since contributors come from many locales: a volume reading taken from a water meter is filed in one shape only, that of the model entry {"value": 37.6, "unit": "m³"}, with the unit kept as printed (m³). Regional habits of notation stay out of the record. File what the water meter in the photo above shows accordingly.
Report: {"value": 9.8132, "unit": "m³"}
